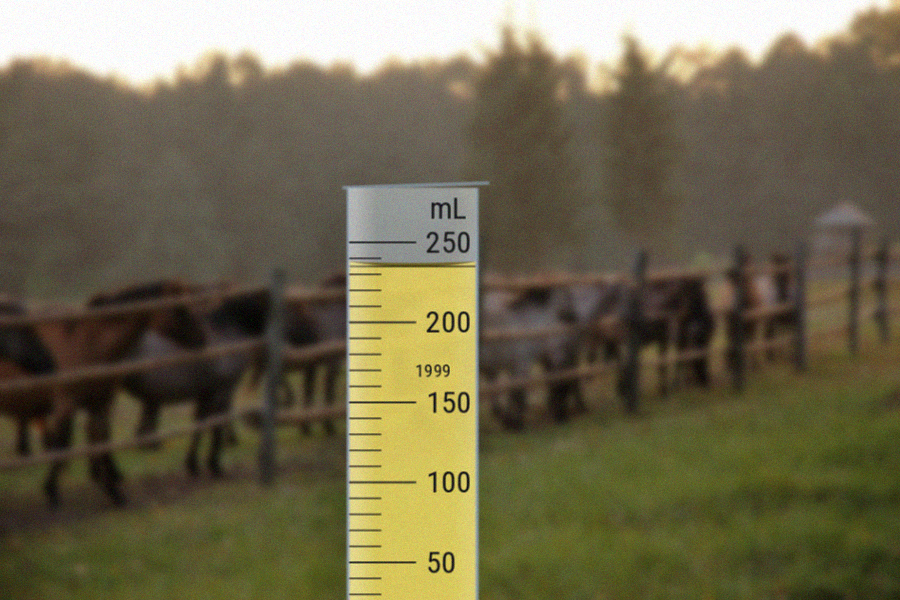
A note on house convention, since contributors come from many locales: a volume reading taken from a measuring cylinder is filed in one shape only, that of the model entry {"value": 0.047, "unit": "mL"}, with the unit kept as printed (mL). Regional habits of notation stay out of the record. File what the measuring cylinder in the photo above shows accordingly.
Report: {"value": 235, "unit": "mL"}
